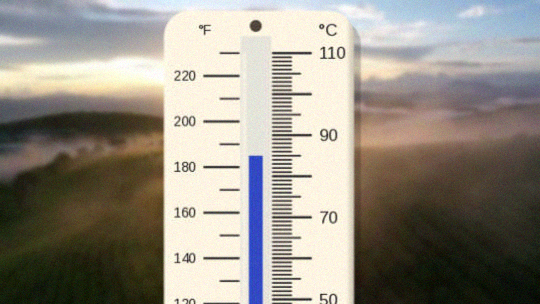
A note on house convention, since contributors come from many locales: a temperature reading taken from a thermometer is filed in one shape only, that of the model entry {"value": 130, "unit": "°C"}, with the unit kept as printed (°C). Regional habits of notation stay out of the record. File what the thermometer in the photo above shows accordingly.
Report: {"value": 85, "unit": "°C"}
